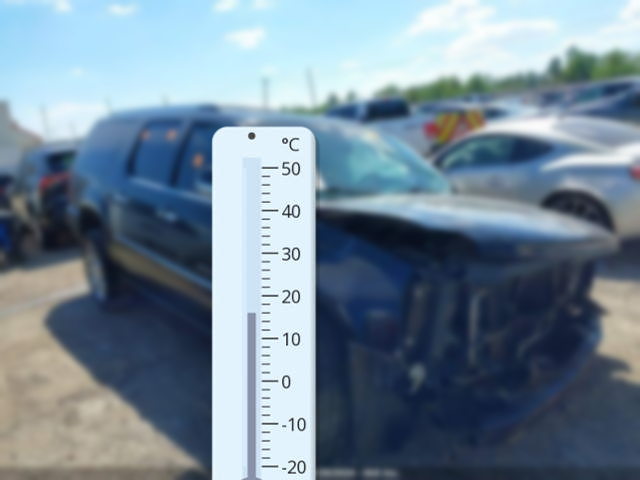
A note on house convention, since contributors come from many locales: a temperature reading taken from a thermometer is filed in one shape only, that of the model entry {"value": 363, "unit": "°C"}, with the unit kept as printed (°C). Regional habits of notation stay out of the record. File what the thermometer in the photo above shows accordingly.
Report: {"value": 16, "unit": "°C"}
